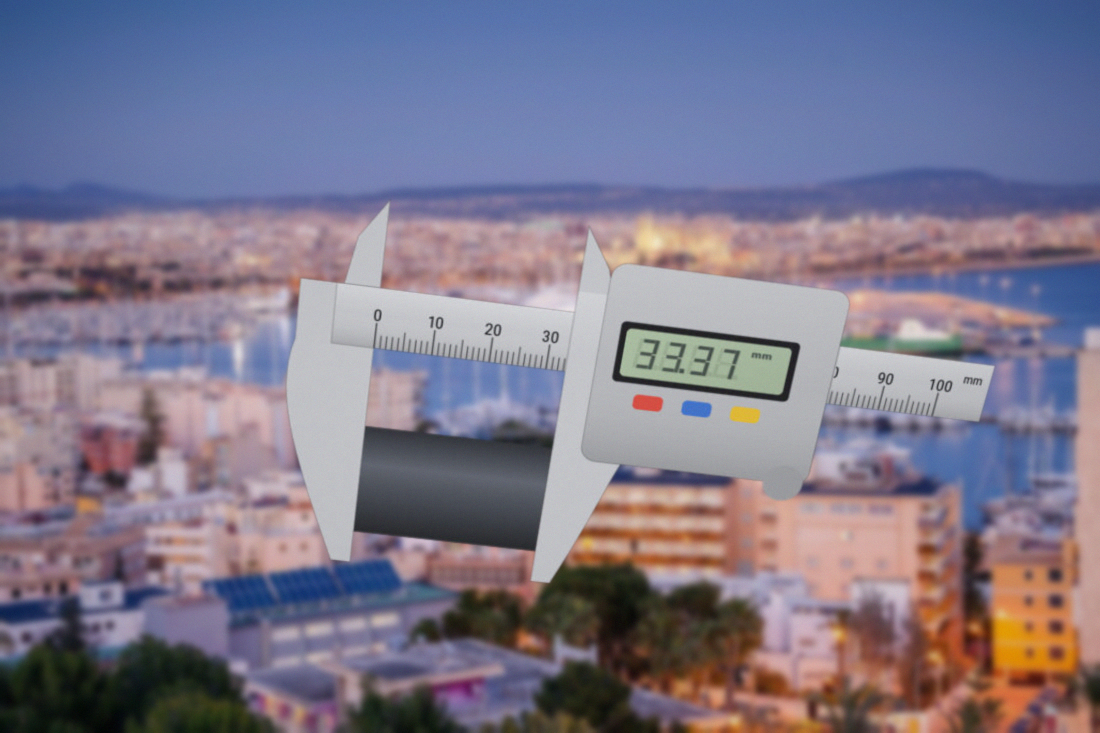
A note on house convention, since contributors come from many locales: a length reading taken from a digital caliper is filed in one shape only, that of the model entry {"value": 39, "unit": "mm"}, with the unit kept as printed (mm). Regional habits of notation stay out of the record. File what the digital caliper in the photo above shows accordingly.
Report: {"value": 33.37, "unit": "mm"}
